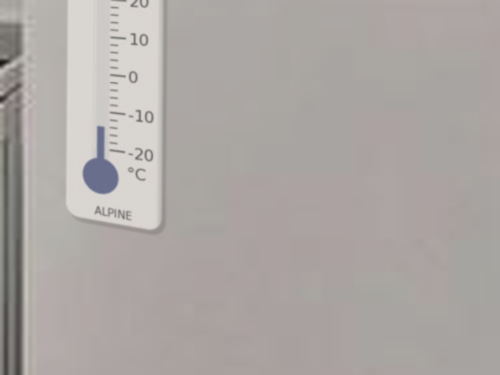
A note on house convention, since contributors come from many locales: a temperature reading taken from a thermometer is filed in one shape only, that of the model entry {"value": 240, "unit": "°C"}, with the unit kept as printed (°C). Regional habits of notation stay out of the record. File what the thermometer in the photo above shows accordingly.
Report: {"value": -14, "unit": "°C"}
